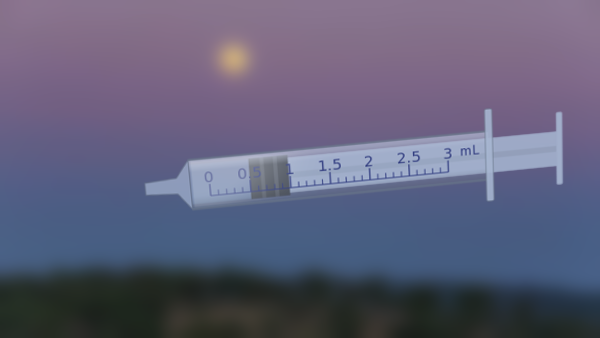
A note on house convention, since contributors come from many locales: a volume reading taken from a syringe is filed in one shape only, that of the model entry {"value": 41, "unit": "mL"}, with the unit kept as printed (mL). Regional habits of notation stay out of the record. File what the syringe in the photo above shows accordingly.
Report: {"value": 0.5, "unit": "mL"}
